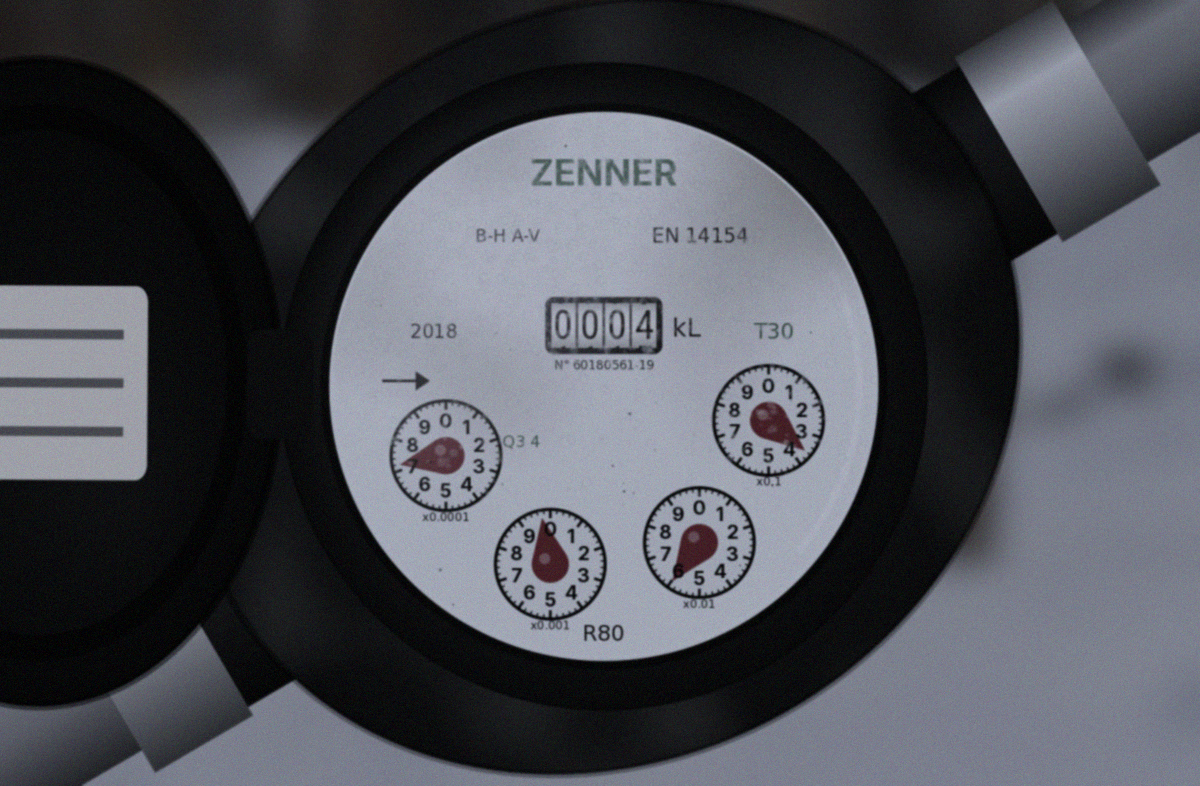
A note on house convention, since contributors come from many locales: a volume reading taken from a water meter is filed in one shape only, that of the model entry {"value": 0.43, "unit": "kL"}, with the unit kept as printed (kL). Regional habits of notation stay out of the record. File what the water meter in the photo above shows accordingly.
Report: {"value": 4.3597, "unit": "kL"}
